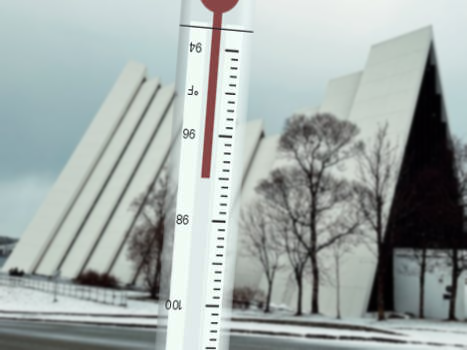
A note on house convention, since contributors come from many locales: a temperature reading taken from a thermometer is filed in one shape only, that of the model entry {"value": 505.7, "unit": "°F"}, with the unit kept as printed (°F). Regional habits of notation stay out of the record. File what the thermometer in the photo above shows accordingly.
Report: {"value": 97, "unit": "°F"}
